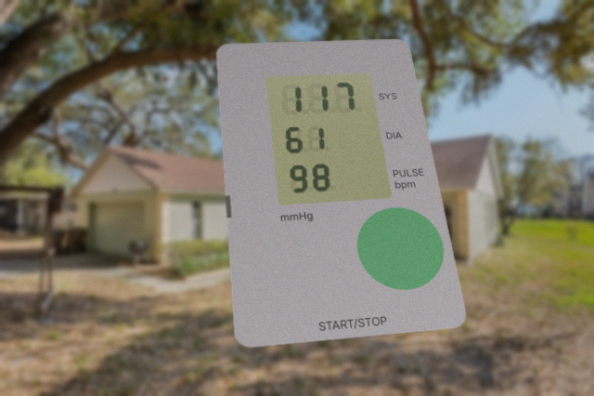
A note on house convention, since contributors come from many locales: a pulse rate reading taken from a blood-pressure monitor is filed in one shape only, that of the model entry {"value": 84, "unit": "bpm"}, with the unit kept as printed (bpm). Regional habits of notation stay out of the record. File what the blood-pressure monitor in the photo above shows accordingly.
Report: {"value": 98, "unit": "bpm"}
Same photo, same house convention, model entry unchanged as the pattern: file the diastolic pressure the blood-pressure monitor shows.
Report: {"value": 61, "unit": "mmHg"}
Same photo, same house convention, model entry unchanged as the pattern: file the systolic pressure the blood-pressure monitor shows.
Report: {"value": 117, "unit": "mmHg"}
